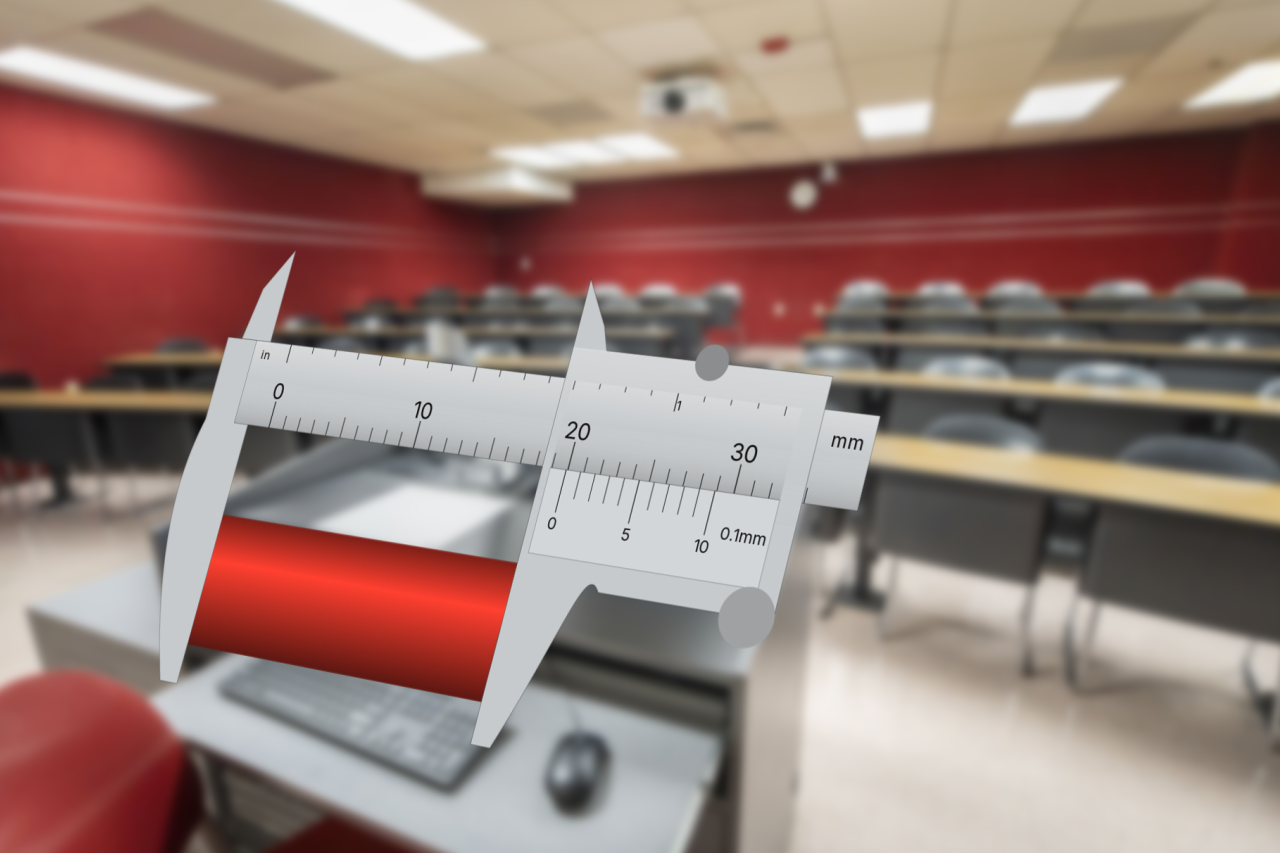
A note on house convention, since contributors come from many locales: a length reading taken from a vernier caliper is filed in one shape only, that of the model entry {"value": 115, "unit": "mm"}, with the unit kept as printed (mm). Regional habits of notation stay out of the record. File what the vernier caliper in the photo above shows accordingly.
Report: {"value": 19.9, "unit": "mm"}
